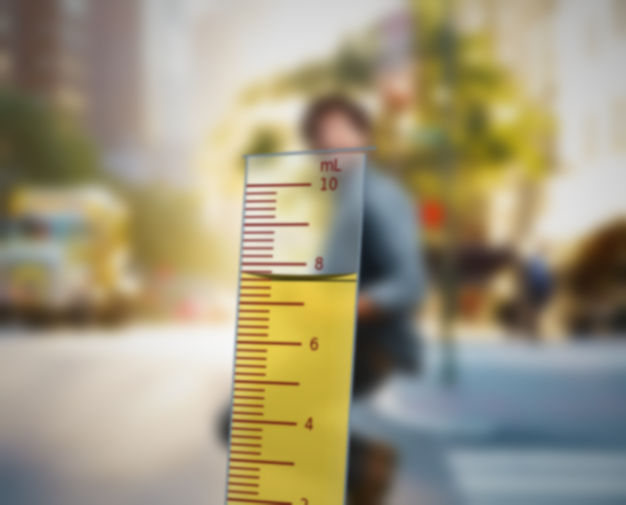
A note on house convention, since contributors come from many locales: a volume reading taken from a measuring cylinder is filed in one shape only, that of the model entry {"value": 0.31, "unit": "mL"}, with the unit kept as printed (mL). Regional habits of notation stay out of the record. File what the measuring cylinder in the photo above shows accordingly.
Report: {"value": 7.6, "unit": "mL"}
